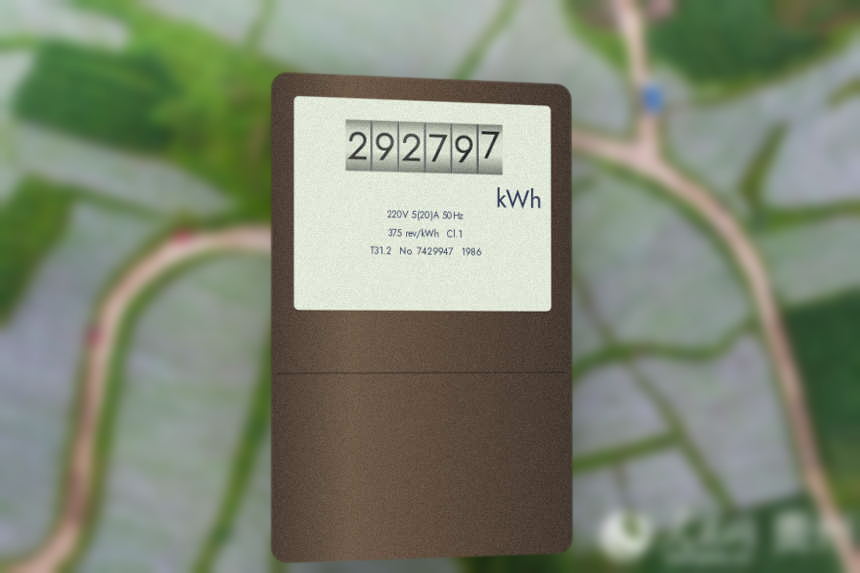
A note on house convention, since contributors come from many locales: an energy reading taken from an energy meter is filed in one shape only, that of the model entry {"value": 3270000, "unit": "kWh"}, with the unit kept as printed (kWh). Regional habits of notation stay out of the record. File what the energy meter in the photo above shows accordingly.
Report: {"value": 292797, "unit": "kWh"}
